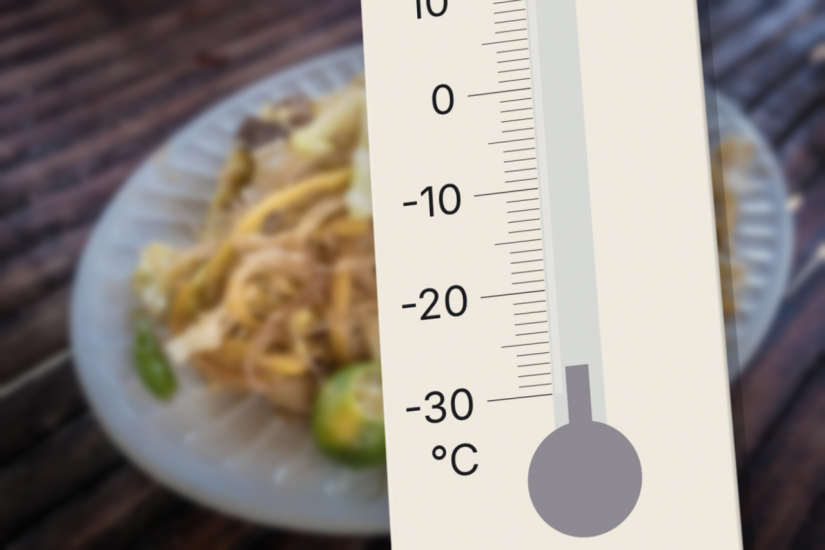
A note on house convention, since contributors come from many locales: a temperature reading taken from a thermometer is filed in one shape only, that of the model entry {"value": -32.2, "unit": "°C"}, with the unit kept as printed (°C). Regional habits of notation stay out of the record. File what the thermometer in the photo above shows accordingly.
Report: {"value": -27.5, "unit": "°C"}
